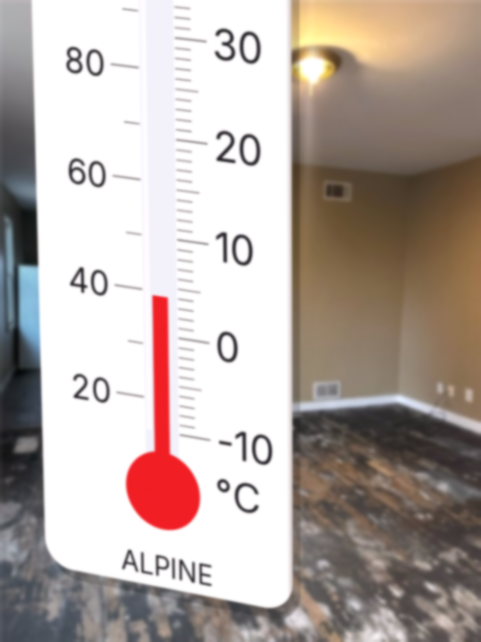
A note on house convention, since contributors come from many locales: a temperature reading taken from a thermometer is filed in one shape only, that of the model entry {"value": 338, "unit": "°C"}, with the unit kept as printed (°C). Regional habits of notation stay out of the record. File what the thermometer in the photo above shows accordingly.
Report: {"value": 4, "unit": "°C"}
